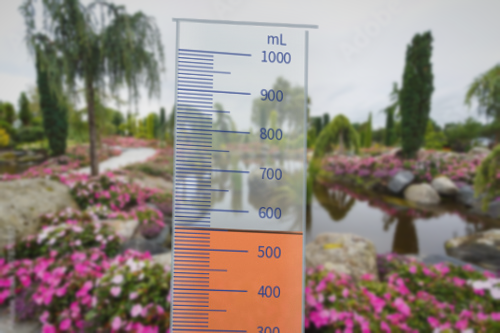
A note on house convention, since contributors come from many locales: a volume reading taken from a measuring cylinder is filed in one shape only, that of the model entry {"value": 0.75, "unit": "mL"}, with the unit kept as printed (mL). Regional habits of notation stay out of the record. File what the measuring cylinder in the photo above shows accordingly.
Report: {"value": 550, "unit": "mL"}
